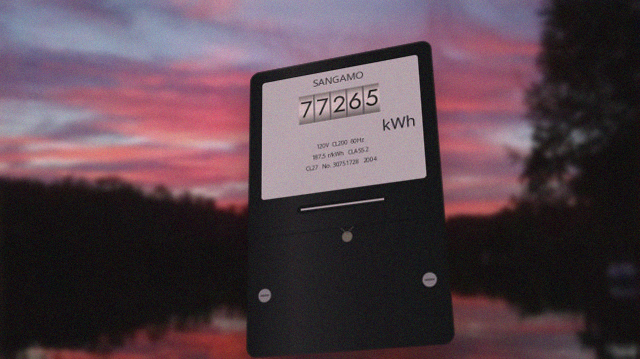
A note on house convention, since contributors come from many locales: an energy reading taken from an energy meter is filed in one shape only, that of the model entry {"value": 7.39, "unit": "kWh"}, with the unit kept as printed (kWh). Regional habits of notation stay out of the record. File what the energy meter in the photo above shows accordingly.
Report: {"value": 77265, "unit": "kWh"}
